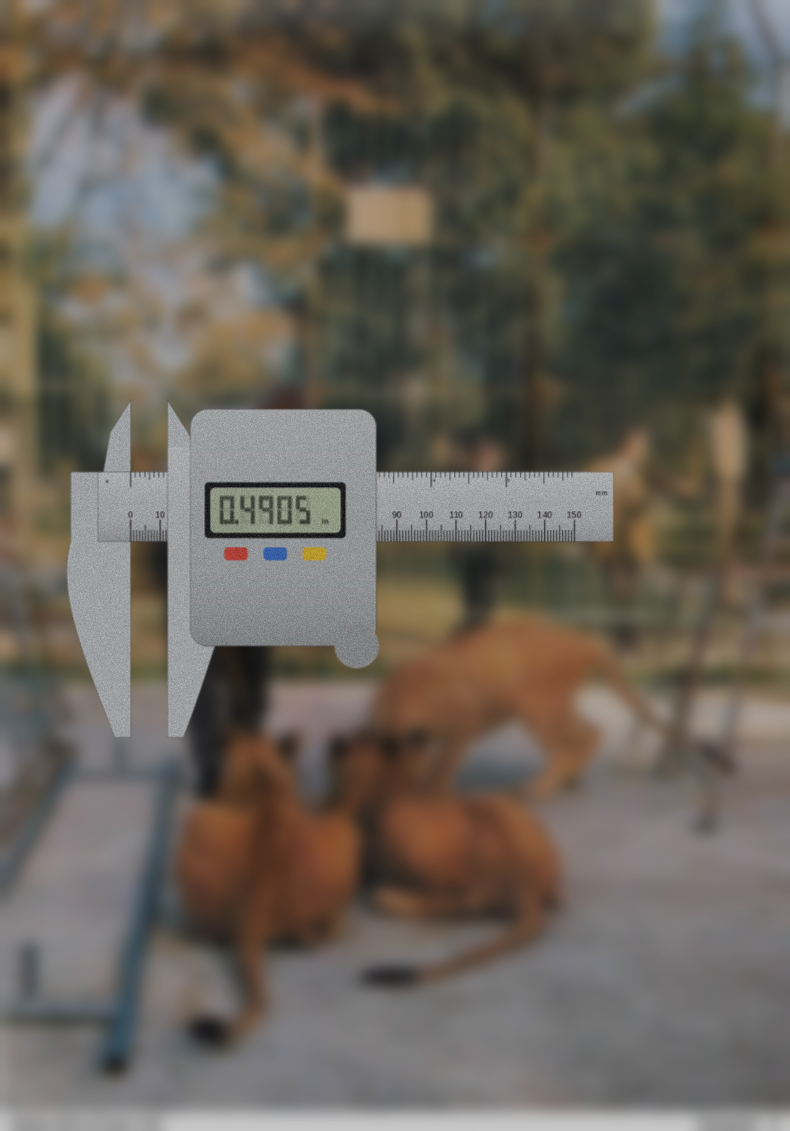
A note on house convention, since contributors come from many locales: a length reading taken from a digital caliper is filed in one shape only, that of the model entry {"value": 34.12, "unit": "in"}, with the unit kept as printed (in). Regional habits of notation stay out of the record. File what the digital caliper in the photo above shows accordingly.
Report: {"value": 0.4905, "unit": "in"}
